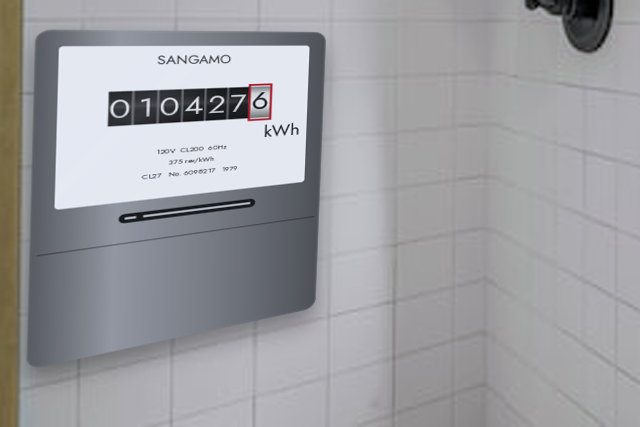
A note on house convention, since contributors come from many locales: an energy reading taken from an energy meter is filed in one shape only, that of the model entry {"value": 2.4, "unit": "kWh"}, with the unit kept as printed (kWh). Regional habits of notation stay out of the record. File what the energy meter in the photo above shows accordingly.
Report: {"value": 10427.6, "unit": "kWh"}
